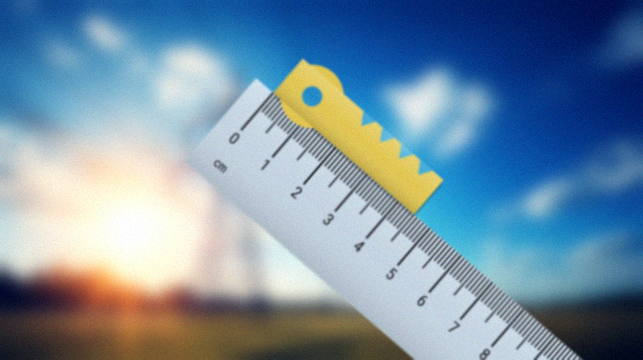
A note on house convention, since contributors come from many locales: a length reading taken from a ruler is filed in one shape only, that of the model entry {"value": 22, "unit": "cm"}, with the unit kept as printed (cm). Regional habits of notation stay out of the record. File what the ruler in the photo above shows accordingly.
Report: {"value": 4.5, "unit": "cm"}
